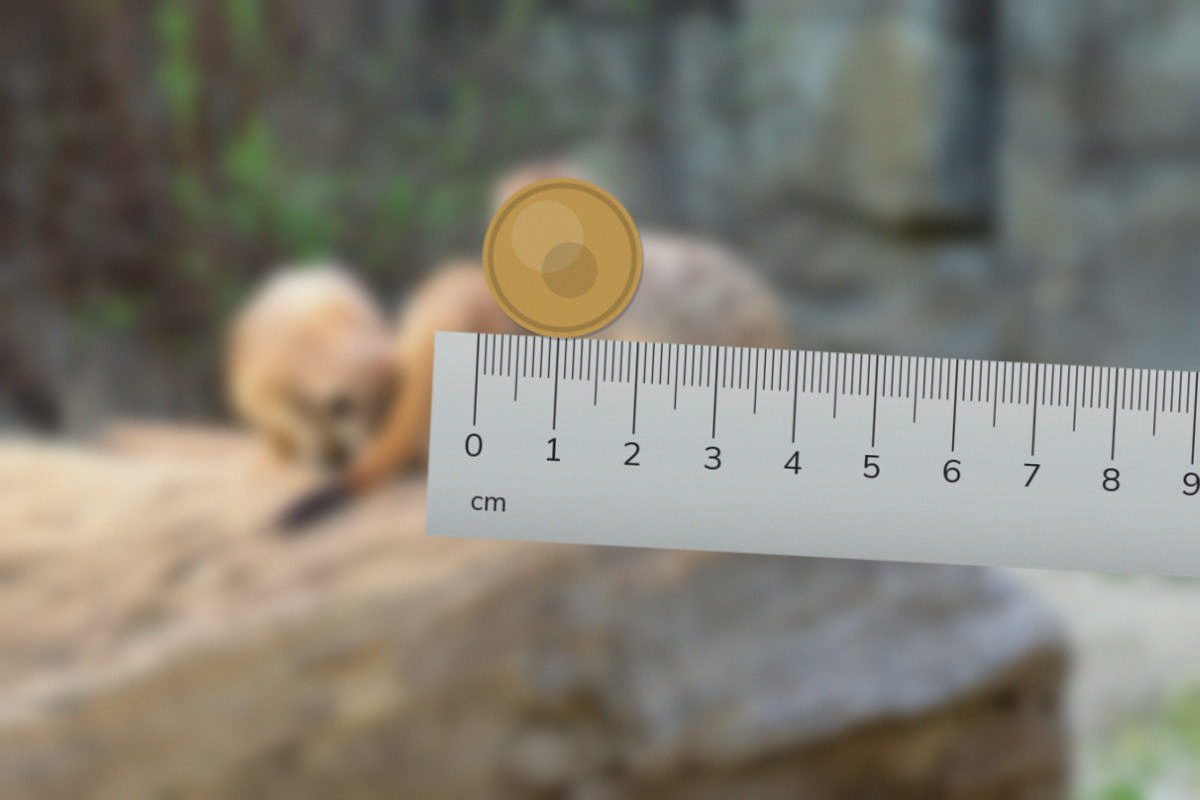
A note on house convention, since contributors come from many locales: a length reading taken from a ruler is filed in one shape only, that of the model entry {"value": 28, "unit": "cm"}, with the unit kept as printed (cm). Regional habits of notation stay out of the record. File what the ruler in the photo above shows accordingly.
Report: {"value": 2, "unit": "cm"}
